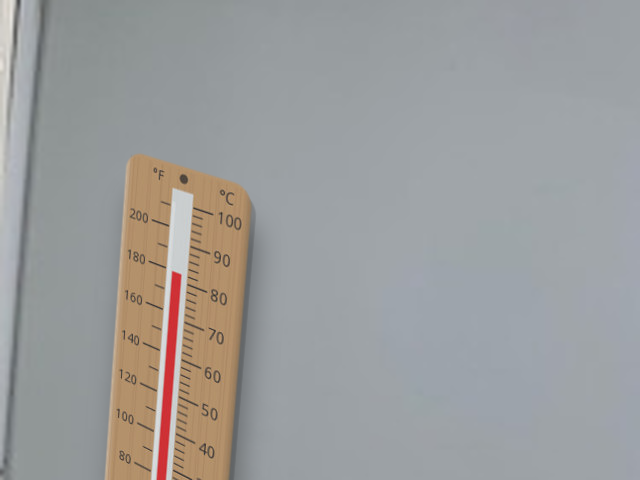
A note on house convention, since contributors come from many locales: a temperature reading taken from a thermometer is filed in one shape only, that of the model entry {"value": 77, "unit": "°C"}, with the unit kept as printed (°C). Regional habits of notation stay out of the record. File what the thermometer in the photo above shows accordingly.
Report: {"value": 82, "unit": "°C"}
